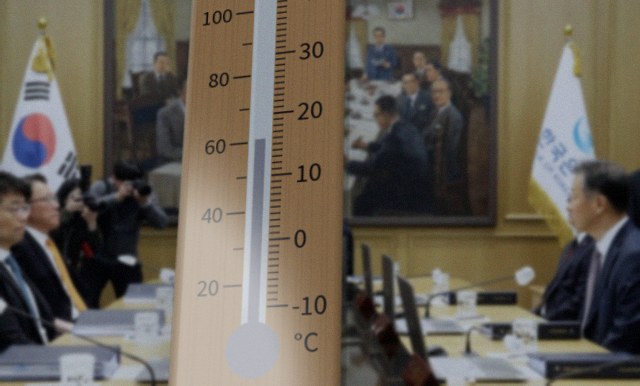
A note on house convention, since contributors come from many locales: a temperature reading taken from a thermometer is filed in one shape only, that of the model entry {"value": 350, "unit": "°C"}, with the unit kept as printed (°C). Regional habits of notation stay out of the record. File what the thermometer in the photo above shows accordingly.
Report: {"value": 16, "unit": "°C"}
